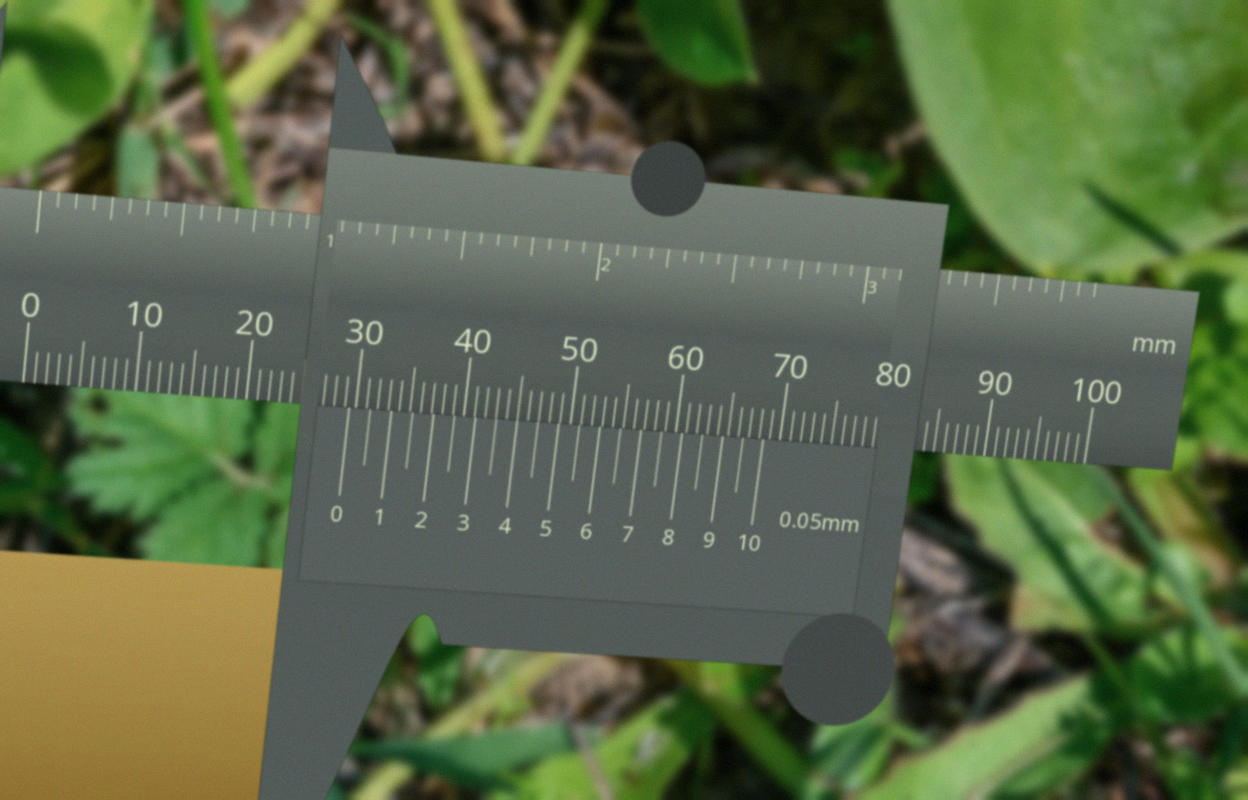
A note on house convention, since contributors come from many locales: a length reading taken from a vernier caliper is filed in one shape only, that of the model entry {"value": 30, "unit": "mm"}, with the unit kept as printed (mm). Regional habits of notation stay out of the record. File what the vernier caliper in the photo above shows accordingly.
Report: {"value": 29.4, "unit": "mm"}
